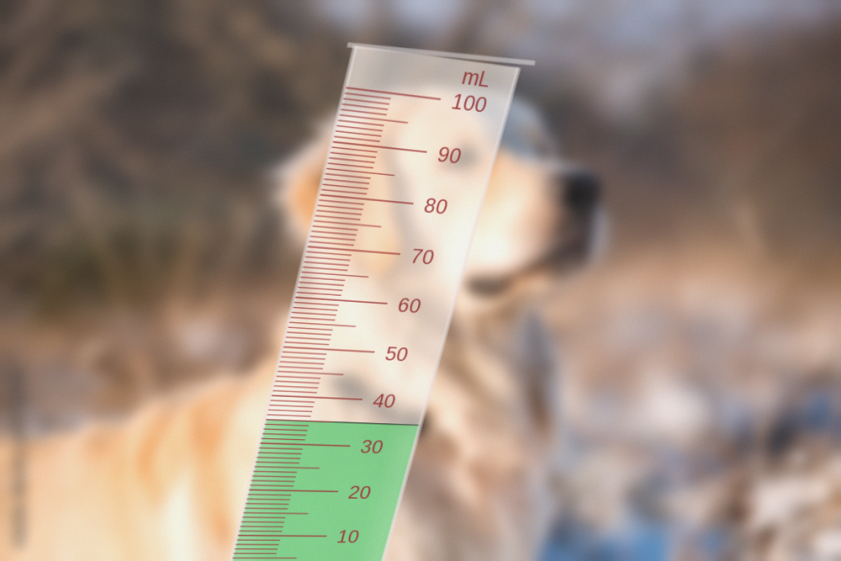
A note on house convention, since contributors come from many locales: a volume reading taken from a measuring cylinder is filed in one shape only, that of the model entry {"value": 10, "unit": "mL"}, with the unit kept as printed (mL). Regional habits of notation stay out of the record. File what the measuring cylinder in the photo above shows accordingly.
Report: {"value": 35, "unit": "mL"}
